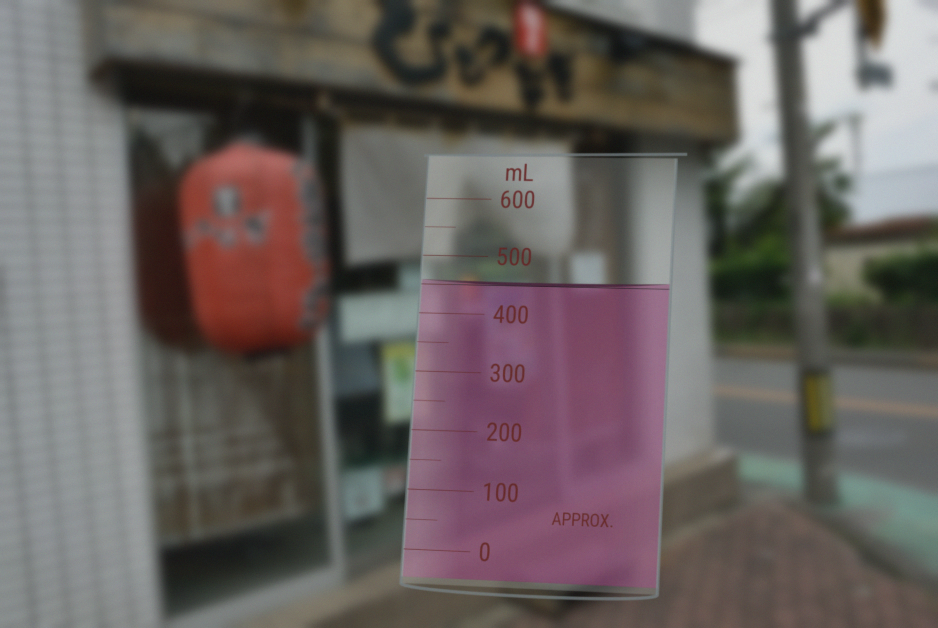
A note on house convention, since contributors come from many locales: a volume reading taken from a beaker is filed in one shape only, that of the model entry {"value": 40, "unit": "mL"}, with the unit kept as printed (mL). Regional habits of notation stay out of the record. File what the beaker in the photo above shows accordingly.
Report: {"value": 450, "unit": "mL"}
